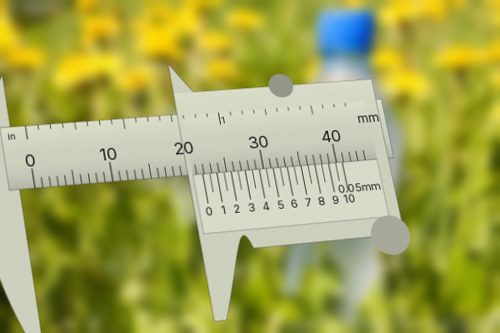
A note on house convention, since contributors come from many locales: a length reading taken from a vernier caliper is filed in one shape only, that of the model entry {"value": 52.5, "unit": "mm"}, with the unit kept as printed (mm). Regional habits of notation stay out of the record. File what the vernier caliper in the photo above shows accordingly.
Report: {"value": 21.8, "unit": "mm"}
